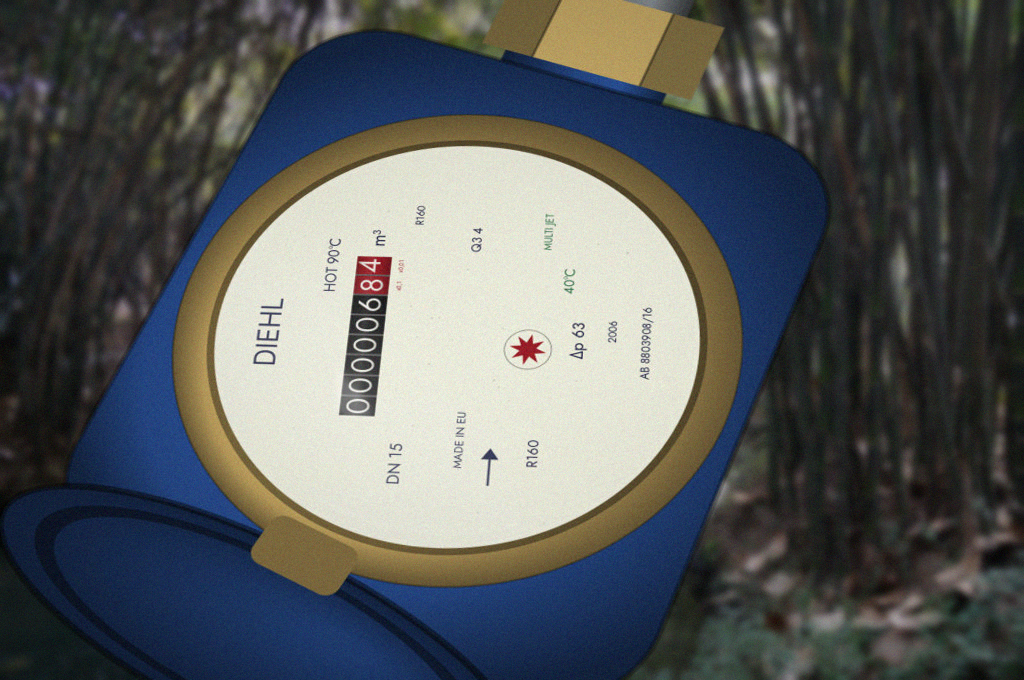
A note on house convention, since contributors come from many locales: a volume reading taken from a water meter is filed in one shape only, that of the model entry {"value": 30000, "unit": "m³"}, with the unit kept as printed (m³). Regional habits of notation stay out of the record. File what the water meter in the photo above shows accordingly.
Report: {"value": 6.84, "unit": "m³"}
